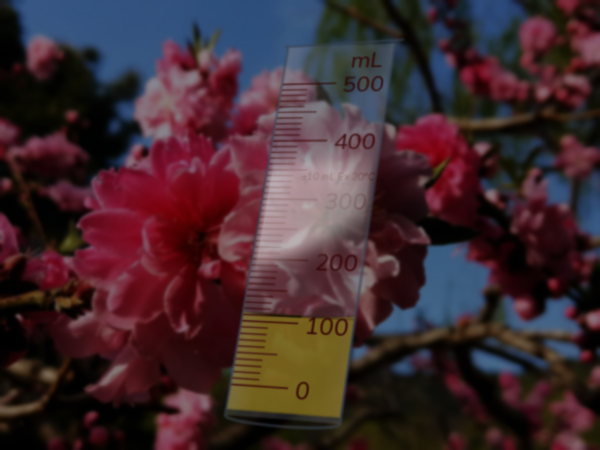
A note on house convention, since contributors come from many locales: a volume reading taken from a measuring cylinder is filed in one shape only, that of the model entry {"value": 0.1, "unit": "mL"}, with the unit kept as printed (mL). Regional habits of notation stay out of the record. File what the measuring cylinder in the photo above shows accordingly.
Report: {"value": 110, "unit": "mL"}
